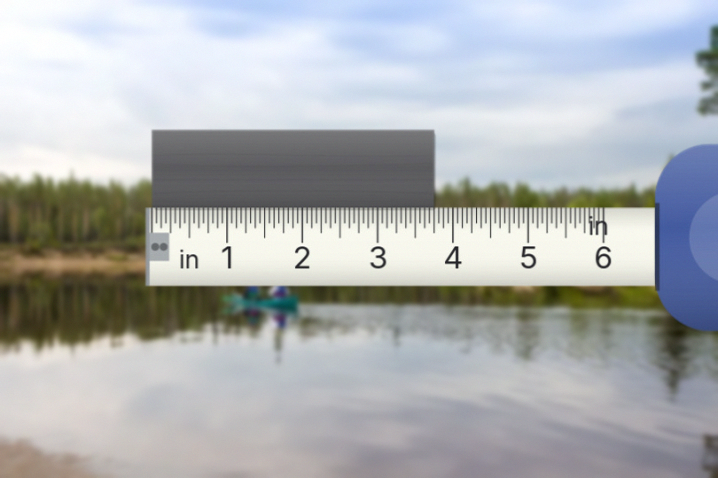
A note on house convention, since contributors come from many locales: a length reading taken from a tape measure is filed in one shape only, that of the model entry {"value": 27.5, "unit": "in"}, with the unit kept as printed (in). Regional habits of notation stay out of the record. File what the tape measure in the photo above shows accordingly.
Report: {"value": 3.75, "unit": "in"}
